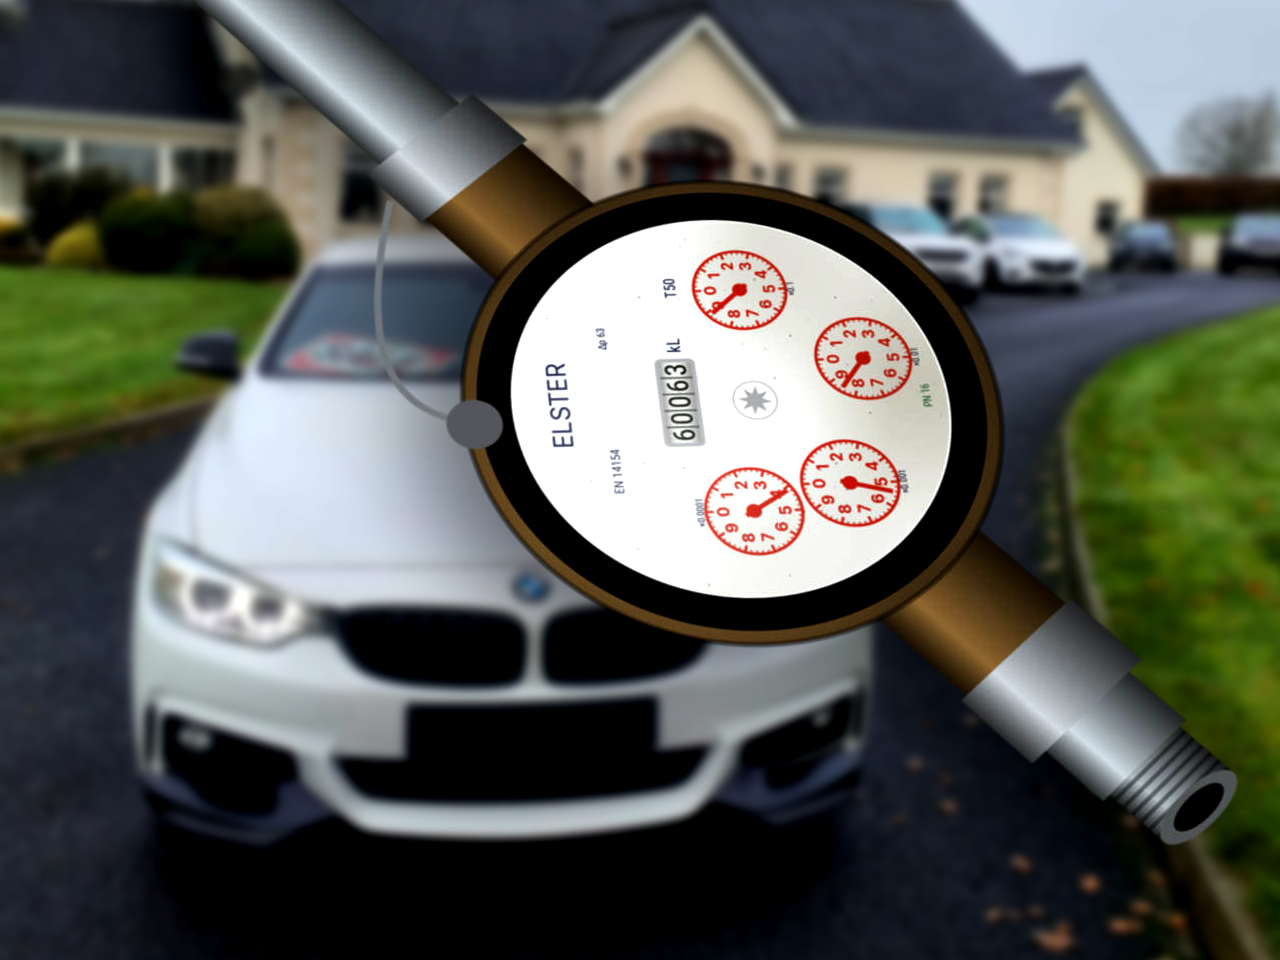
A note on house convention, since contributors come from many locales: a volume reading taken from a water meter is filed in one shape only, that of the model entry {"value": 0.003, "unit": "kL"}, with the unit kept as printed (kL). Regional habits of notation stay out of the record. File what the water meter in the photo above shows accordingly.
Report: {"value": 60063.8854, "unit": "kL"}
